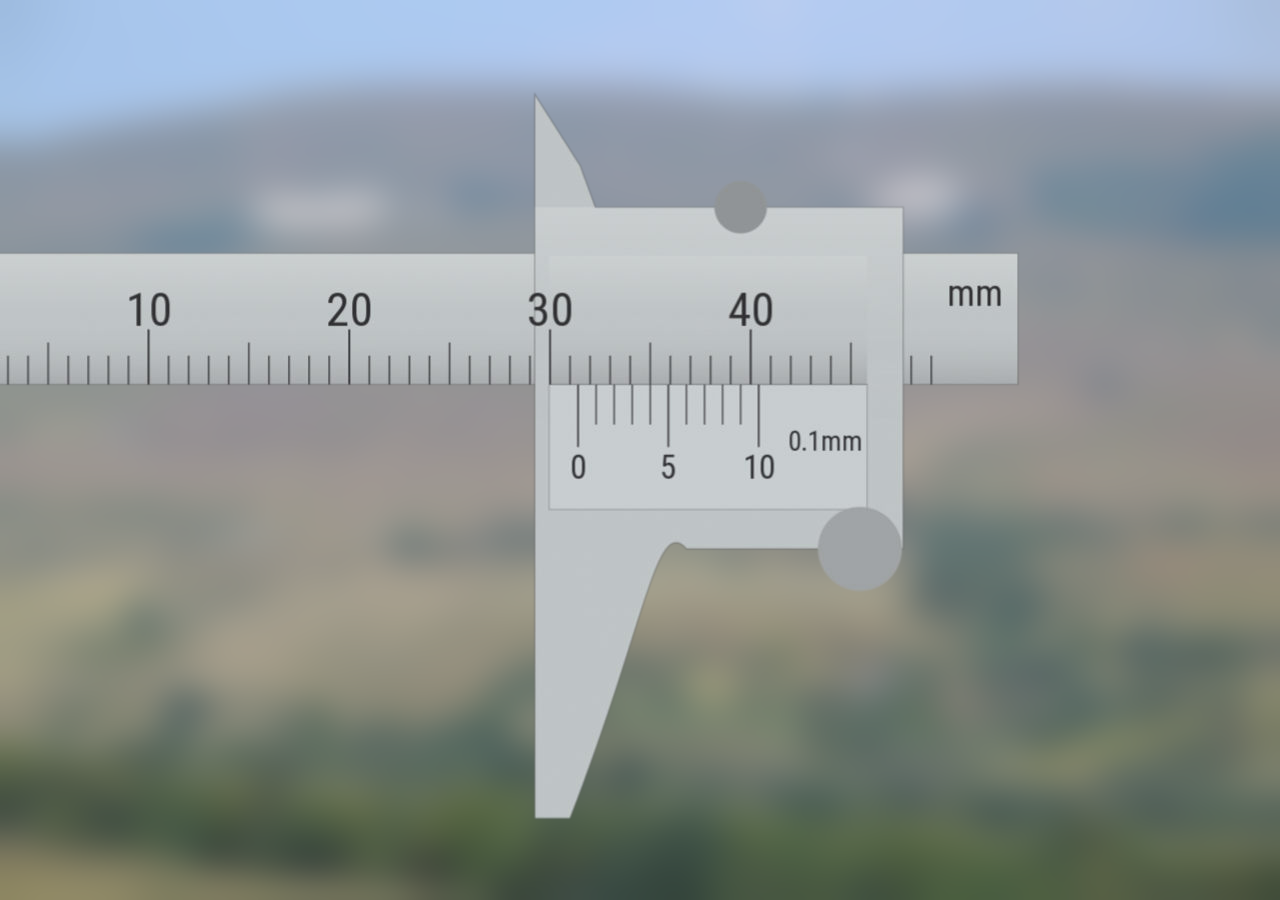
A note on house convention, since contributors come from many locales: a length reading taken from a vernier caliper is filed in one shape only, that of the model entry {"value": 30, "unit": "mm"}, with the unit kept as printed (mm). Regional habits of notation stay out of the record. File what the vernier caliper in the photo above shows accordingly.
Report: {"value": 31.4, "unit": "mm"}
